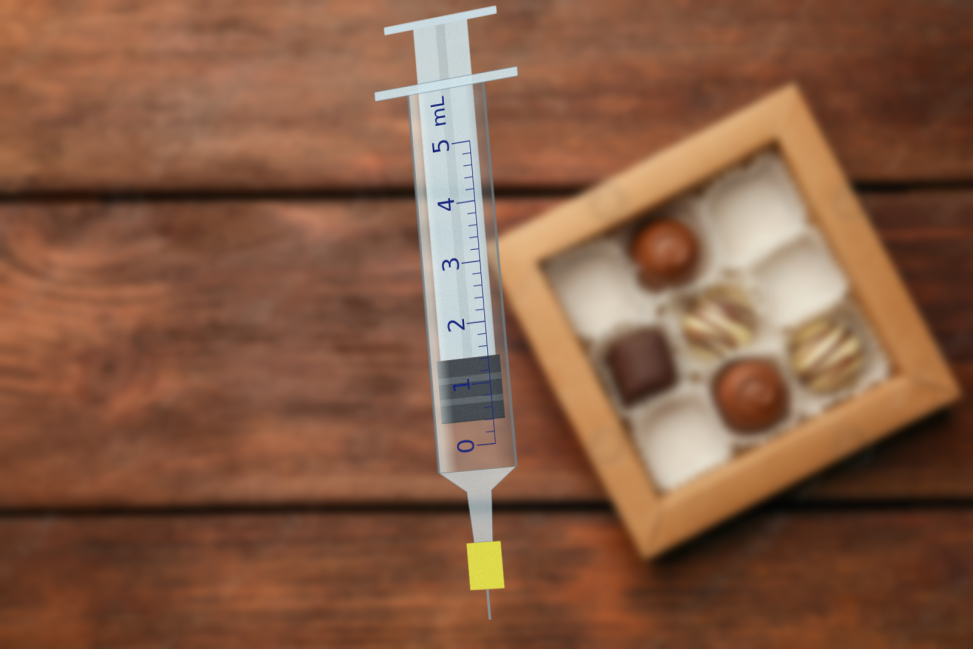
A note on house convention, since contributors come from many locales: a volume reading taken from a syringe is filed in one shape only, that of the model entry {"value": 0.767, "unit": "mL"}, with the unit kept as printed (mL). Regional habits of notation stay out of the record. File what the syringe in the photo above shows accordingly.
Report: {"value": 0.4, "unit": "mL"}
